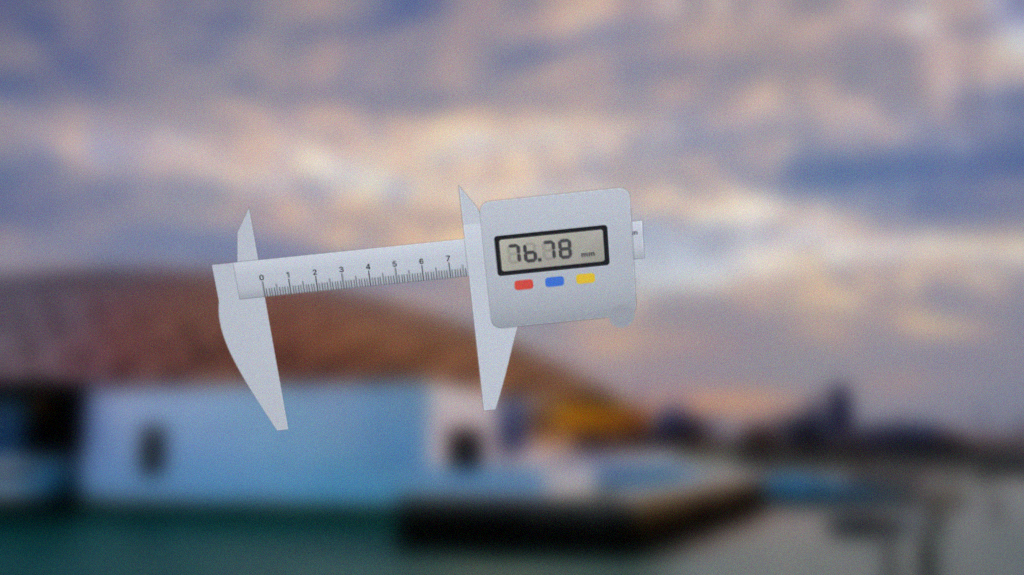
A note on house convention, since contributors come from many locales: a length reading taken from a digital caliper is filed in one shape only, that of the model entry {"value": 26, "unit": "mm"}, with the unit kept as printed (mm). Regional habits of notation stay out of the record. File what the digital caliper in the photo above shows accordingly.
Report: {"value": 76.78, "unit": "mm"}
